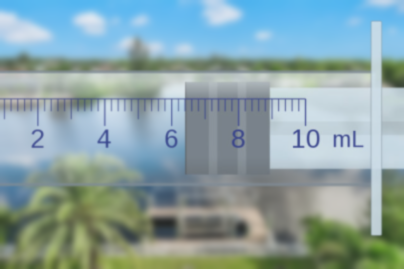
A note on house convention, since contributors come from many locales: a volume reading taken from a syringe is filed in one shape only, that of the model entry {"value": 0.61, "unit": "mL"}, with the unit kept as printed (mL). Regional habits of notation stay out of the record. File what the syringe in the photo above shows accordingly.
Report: {"value": 6.4, "unit": "mL"}
